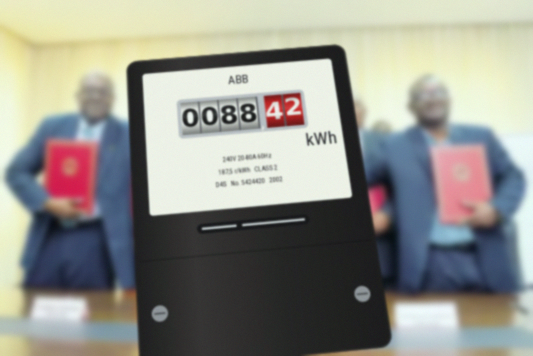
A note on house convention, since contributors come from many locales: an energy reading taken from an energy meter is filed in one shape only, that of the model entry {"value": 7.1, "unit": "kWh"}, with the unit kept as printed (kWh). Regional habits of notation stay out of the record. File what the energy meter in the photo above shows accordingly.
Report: {"value": 88.42, "unit": "kWh"}
